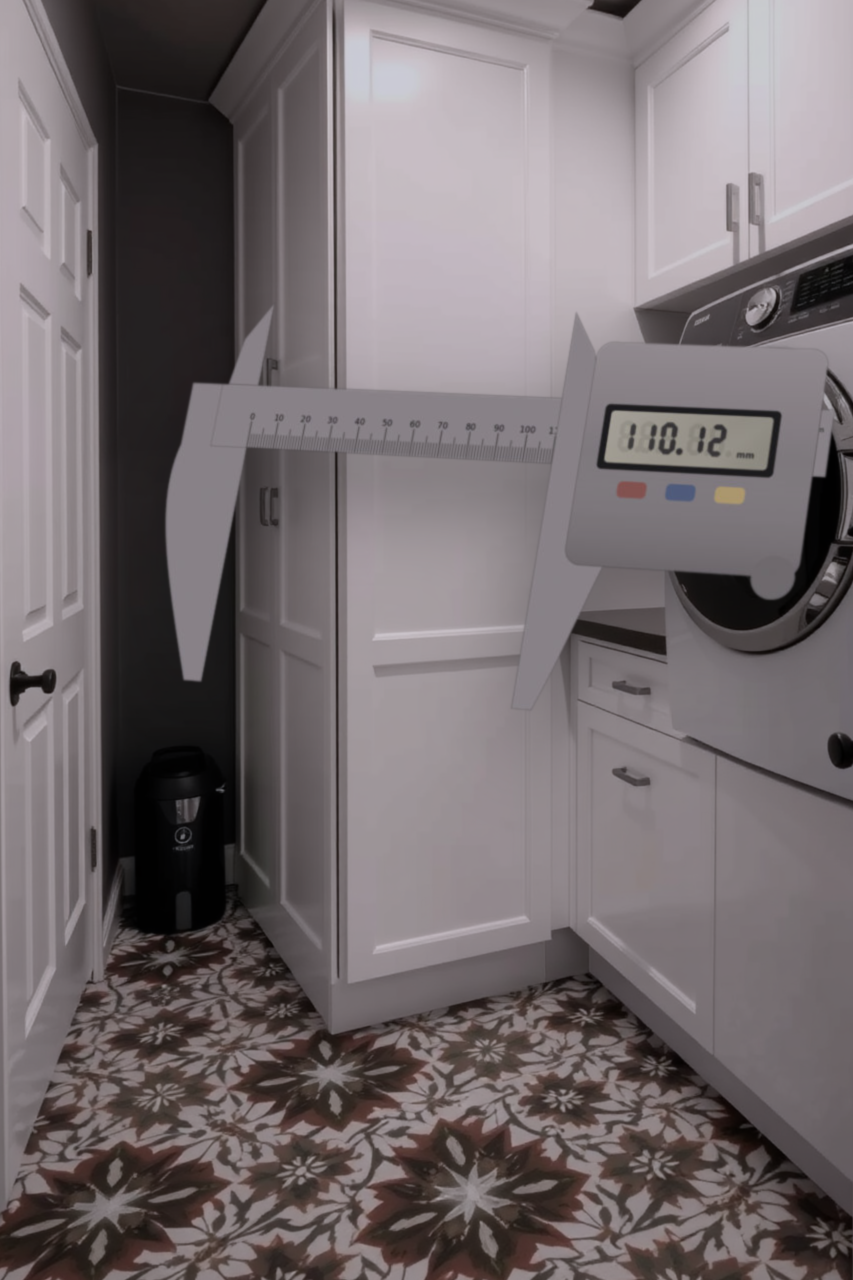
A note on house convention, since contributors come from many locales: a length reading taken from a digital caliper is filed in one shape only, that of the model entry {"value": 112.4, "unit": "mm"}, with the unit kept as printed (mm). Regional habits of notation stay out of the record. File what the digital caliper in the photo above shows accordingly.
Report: {"value": 110.12, "unit": "mm"}
